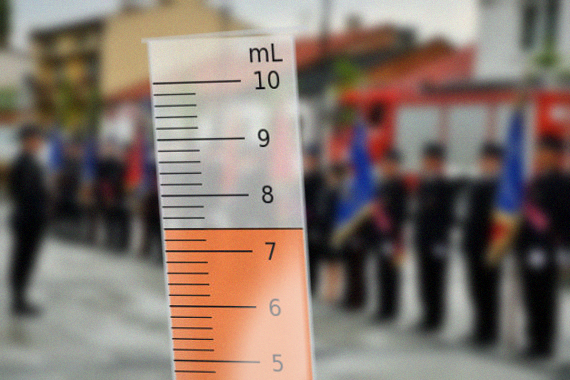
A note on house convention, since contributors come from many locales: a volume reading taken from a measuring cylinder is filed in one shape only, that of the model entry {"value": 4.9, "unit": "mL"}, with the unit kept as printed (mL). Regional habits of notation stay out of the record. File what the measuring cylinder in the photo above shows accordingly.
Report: {"value": 7.4, "unit": "mL"}
